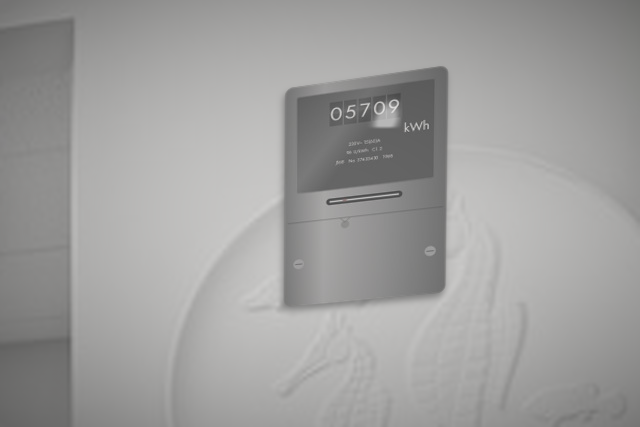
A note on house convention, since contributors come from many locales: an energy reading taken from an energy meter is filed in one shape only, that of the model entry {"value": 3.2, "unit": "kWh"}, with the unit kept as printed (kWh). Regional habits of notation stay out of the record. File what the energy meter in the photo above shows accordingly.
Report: {"value": 5709, "unit": "kWh"}
